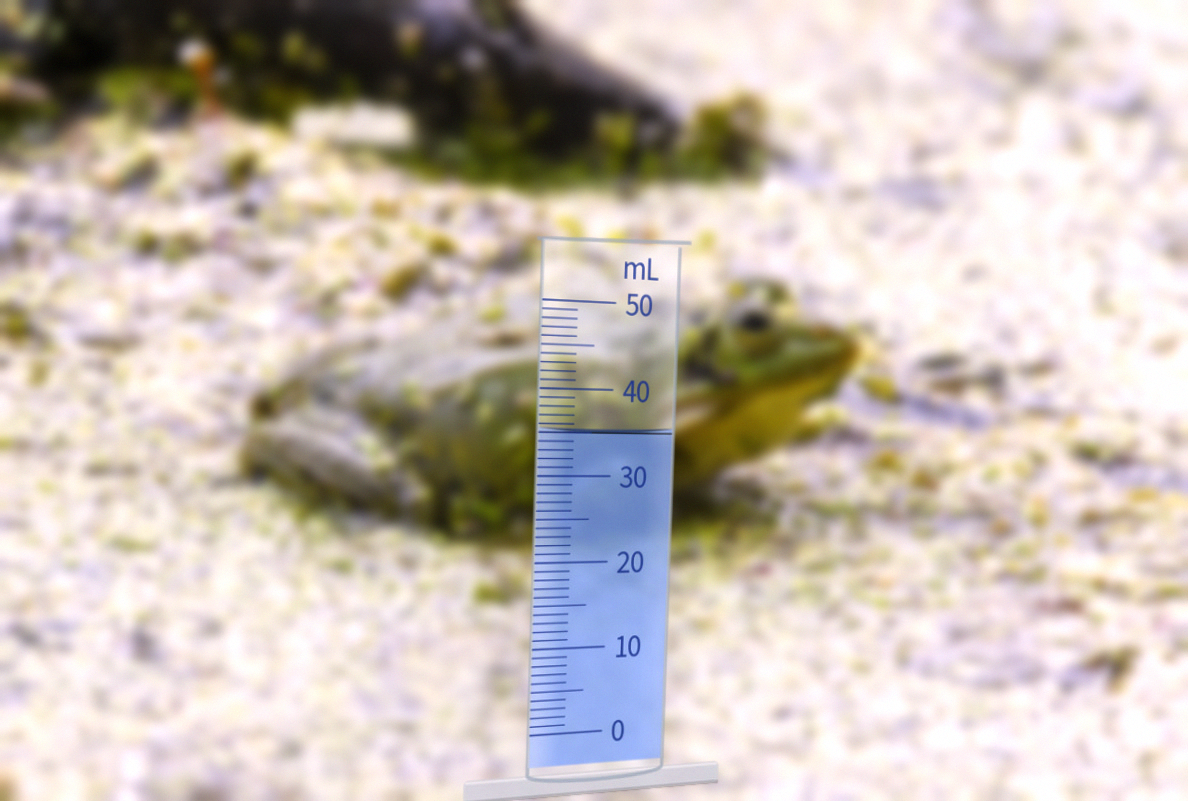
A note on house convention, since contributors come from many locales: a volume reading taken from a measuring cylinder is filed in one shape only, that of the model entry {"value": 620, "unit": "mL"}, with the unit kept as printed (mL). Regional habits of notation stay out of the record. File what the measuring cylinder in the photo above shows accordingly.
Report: {"value": 35, "unit": "mL"}
